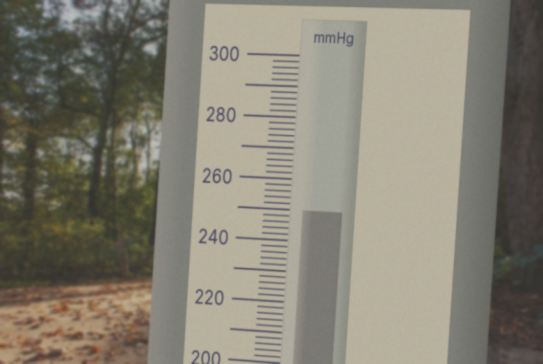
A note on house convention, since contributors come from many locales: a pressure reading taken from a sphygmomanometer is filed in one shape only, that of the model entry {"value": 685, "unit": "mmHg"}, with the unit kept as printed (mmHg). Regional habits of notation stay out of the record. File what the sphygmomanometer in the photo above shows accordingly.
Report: {"value": 250, "unit": "mmHg"}
